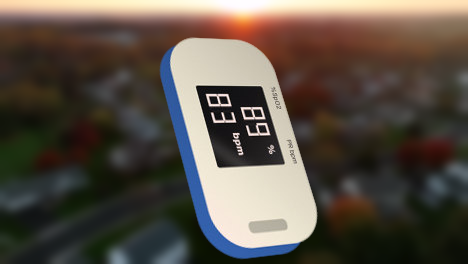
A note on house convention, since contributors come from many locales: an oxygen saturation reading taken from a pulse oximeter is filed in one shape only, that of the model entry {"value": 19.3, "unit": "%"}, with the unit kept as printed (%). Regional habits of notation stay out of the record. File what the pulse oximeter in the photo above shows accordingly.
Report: {"value": 89, "unit": "%"}
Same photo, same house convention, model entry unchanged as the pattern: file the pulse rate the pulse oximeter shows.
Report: {"value": 83, "unit": "bpm"}
